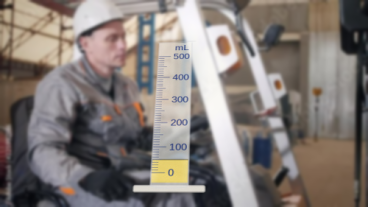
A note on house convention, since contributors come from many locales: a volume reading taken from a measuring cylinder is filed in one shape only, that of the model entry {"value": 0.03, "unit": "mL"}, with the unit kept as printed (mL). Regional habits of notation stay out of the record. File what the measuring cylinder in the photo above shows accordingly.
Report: {"value": 50, "unit": "mL"}
